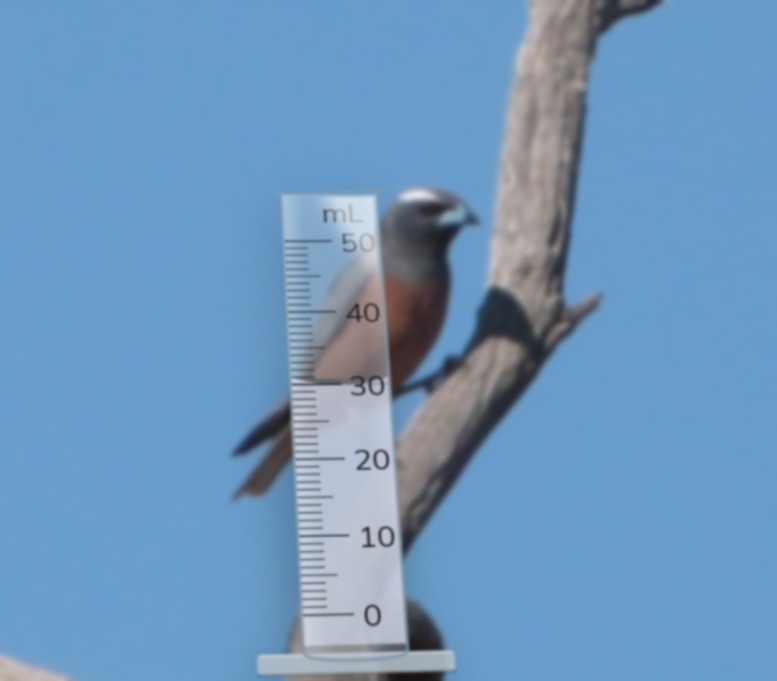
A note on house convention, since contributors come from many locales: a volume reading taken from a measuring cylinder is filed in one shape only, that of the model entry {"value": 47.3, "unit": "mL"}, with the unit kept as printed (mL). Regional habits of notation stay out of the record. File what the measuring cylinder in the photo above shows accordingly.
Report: {"value": 30, "unit": "mL"}
